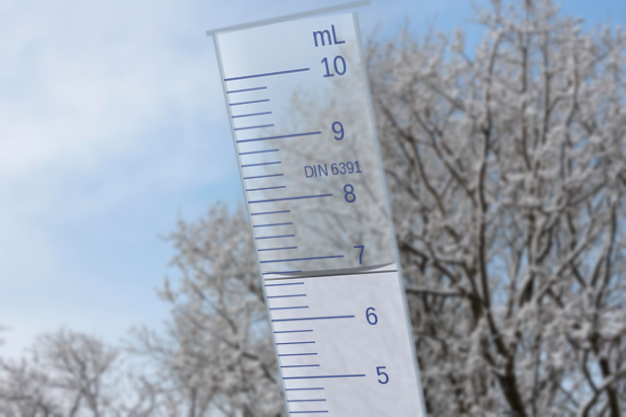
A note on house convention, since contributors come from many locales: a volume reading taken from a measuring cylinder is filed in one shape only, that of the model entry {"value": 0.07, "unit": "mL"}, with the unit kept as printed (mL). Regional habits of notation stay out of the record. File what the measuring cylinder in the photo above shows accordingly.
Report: {"value": 6.7, "unit": "mL"}
